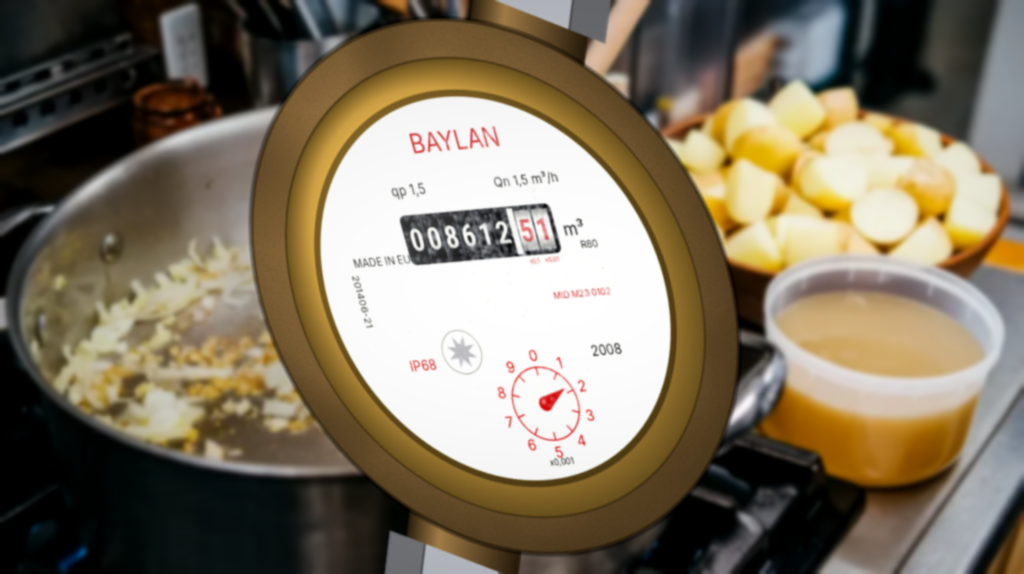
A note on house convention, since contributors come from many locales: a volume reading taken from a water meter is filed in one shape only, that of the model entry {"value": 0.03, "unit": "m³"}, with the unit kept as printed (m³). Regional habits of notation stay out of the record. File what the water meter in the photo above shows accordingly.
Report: {"value": 8612.511, "unit": "m³"}
